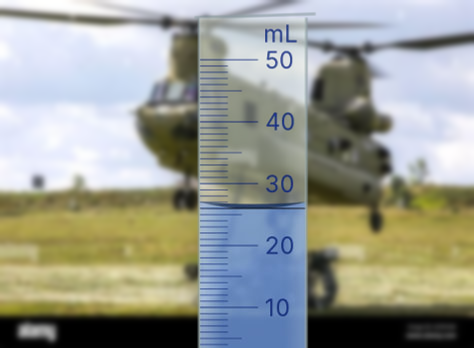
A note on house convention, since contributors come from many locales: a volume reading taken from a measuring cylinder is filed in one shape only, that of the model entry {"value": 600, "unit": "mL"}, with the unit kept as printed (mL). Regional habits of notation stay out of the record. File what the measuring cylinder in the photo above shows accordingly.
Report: {"value": 26, "unit": "mL"}
